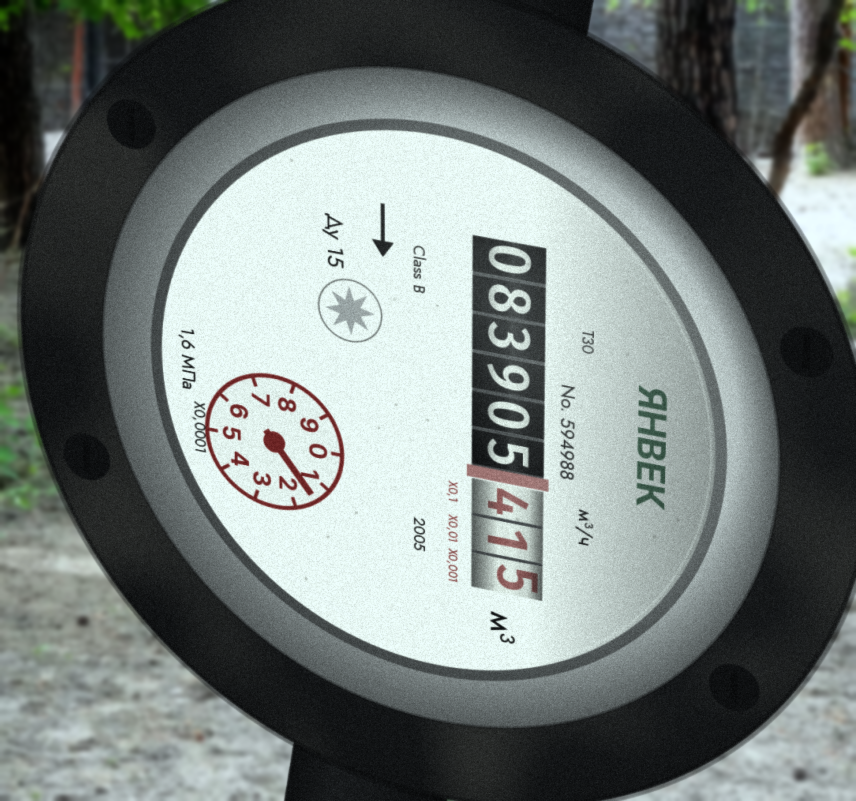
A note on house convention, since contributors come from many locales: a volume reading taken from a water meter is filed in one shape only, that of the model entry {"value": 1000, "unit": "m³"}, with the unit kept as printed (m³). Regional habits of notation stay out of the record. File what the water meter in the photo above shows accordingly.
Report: {"value": 83905.4151, "unit": "m³"}
